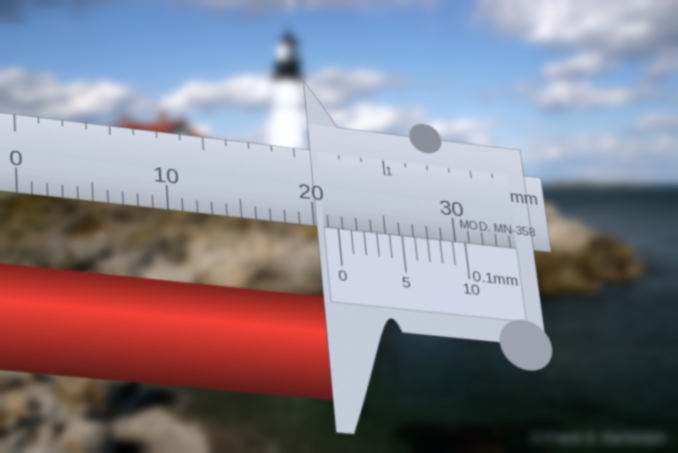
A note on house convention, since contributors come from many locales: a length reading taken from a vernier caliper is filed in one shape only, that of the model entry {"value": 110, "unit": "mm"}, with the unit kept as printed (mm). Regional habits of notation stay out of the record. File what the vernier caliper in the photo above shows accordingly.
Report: {"value": 21.7, "unit": "mm"}
